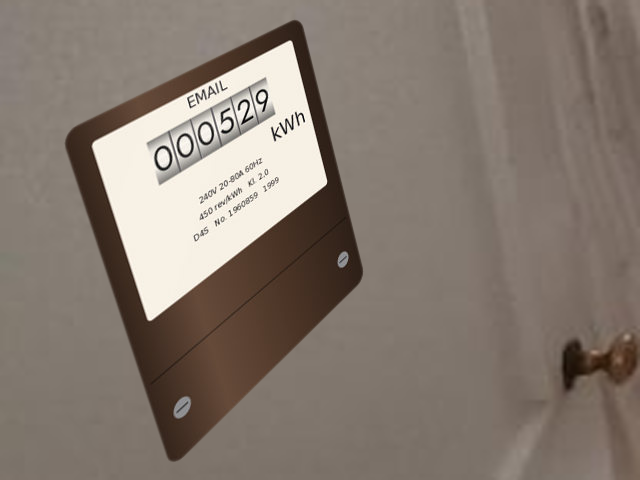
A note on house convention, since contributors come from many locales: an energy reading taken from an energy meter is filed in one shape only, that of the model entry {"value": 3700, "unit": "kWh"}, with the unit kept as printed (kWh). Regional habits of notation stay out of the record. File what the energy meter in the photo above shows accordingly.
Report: {"value": 529, "unit": "kWh"}
